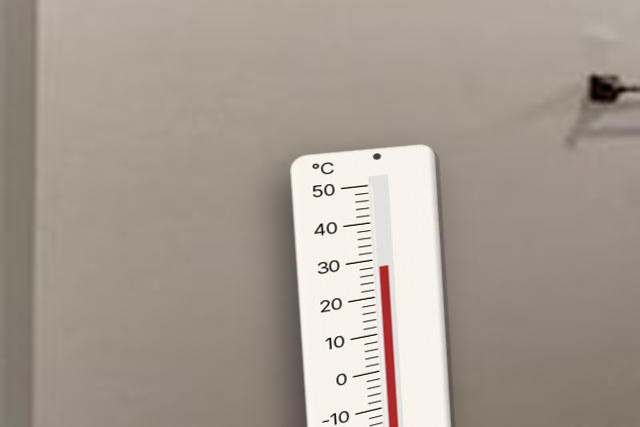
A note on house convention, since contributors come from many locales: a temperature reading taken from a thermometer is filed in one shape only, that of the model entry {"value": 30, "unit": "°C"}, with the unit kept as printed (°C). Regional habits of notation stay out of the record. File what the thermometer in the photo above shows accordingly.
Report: {"value": 28, "unit": "°C"}
